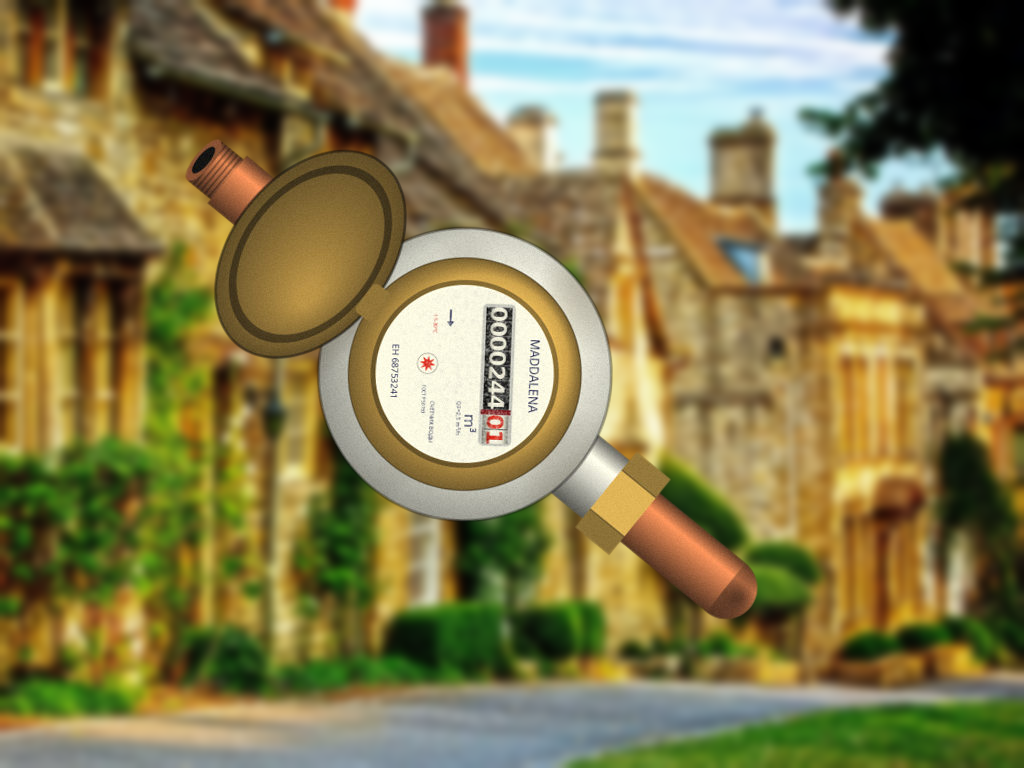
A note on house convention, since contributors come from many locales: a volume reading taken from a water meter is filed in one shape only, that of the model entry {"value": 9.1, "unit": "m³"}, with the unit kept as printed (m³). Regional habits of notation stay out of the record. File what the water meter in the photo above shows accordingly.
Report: {"value": 244.01, "unit": "m³"}
